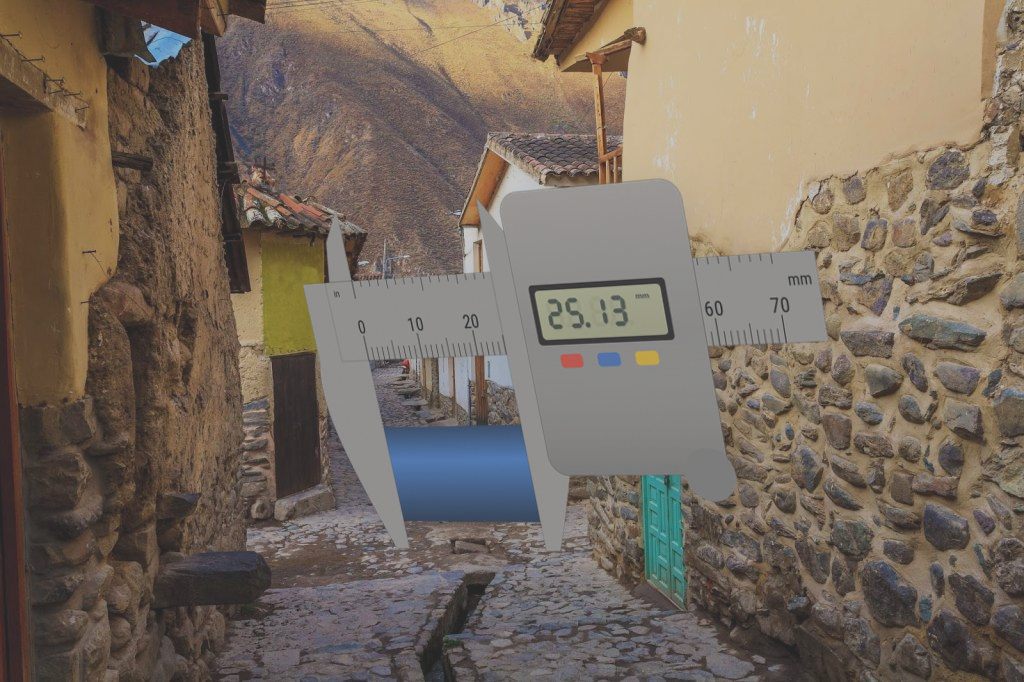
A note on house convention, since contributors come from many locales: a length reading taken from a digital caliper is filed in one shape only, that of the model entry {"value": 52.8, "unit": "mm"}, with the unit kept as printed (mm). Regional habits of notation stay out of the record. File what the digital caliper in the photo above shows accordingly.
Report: {"value": 25.13, "unit": "mm"}
